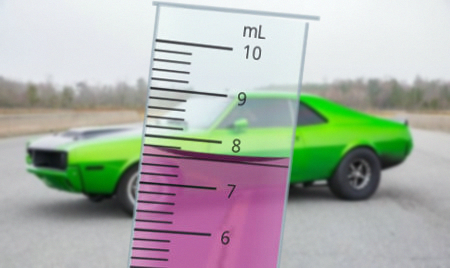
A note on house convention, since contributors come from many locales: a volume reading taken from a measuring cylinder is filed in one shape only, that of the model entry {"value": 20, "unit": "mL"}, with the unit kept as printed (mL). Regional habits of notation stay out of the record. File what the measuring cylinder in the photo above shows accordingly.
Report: {"value": 7.6, "unit": "mL"}
